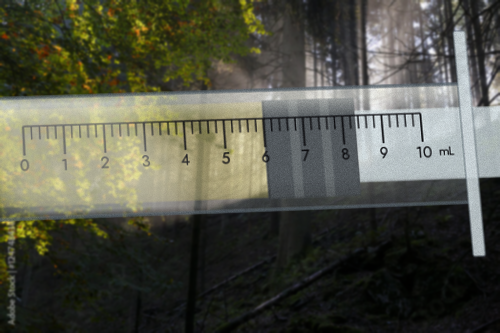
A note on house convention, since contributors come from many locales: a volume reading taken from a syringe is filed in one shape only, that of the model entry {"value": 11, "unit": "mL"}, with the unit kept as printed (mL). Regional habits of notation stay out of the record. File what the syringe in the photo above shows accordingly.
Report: {"value": 6, "unit": "mL"}
